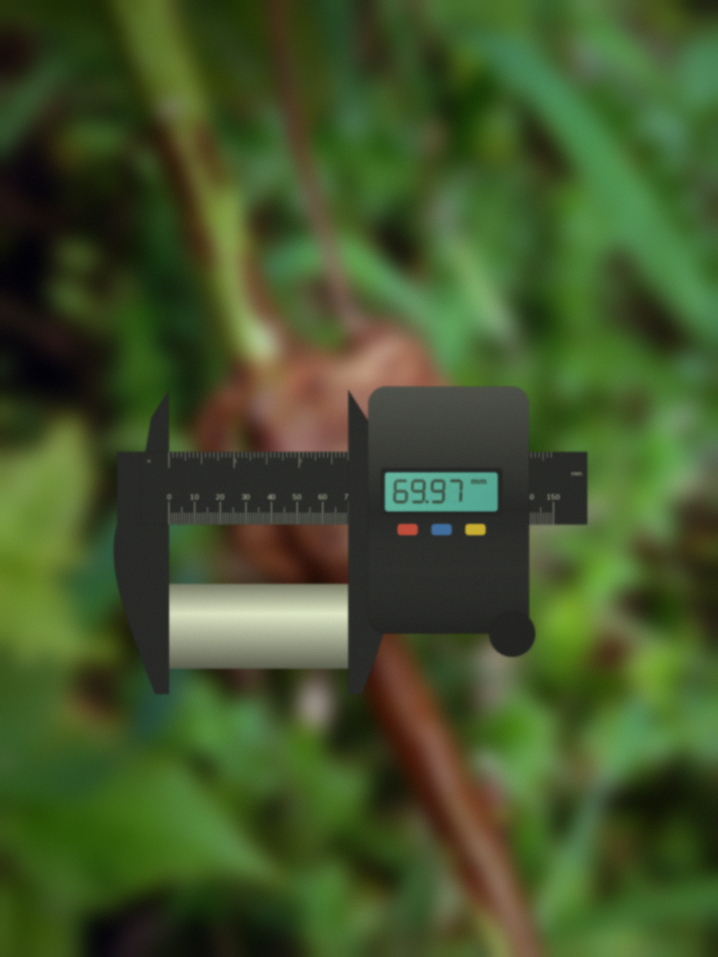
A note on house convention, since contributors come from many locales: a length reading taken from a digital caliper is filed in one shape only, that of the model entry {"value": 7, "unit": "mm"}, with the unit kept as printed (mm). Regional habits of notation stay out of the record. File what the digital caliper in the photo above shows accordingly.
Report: {"value": 69.97, "unit": "mm"}
